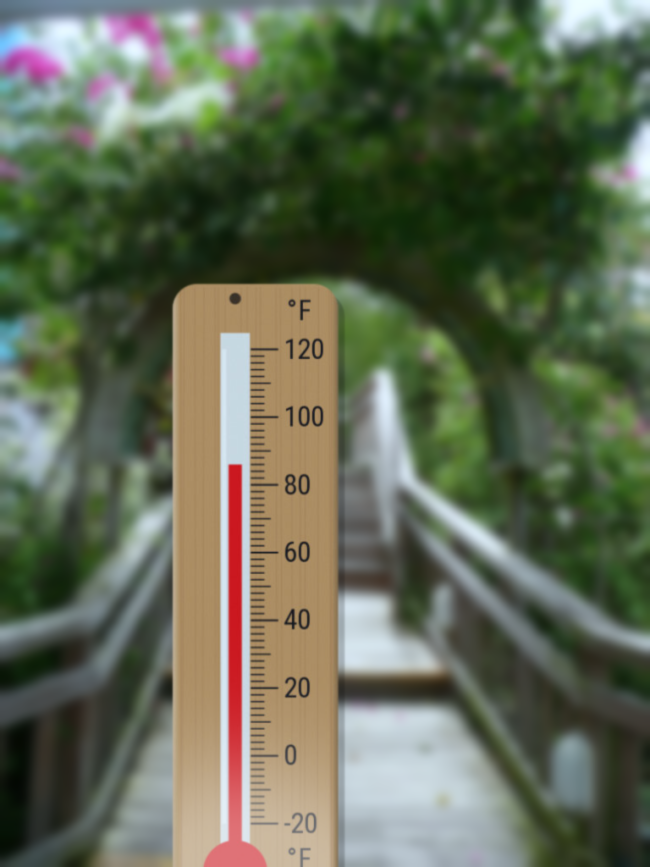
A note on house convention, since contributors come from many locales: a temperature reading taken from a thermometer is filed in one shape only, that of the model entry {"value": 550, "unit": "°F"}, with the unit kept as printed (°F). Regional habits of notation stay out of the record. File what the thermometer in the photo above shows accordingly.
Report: {"value": 86, "unit": "°F"}
